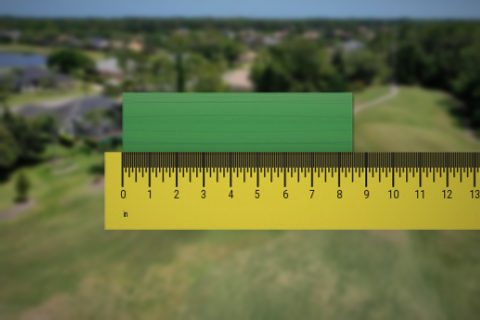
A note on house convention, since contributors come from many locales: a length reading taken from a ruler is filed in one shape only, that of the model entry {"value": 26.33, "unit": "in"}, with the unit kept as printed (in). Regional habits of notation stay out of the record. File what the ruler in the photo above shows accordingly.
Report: {"value": 8.5, "unit": "in"}
